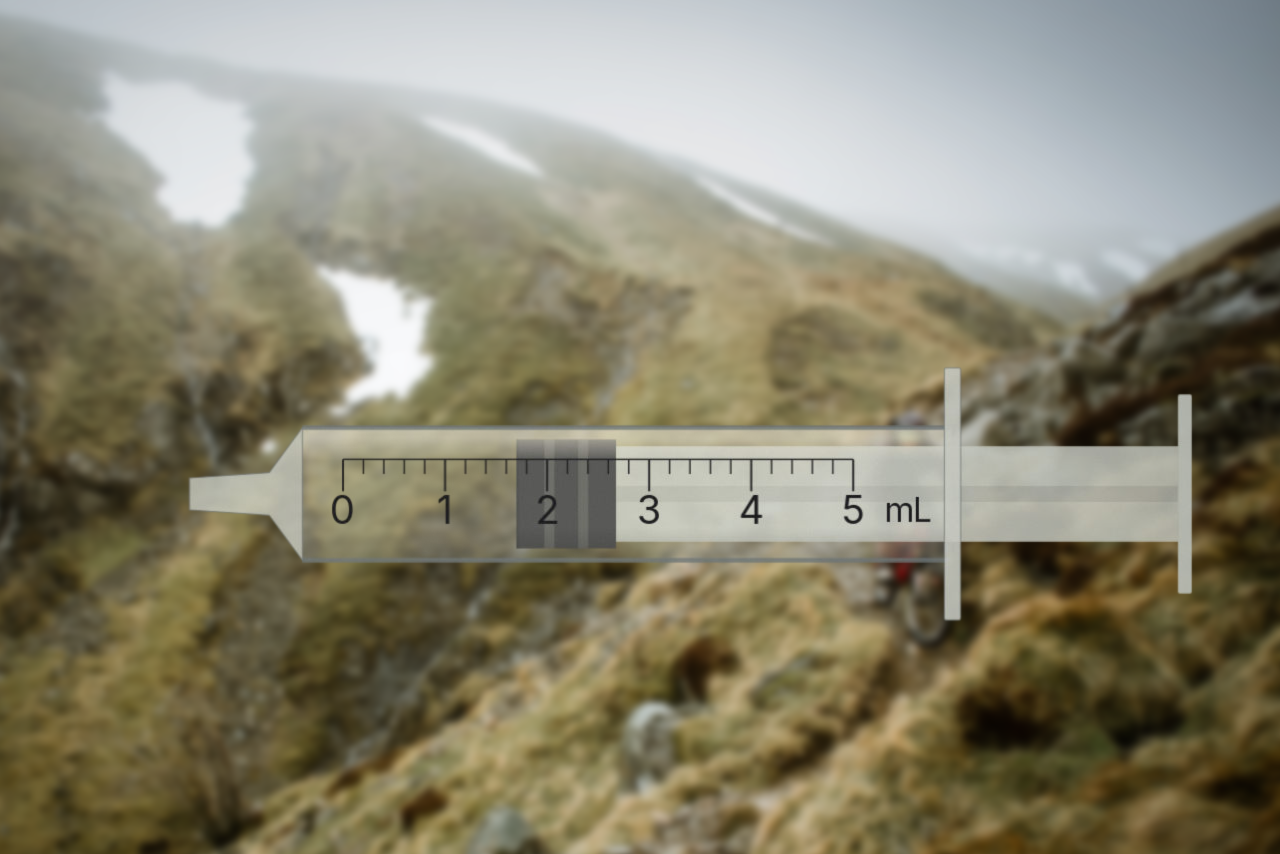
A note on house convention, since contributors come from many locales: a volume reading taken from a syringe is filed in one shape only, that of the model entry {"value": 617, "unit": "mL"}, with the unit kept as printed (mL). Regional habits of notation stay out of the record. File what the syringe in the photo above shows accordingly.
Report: {"value": 1.7, "unit": "mL"}
